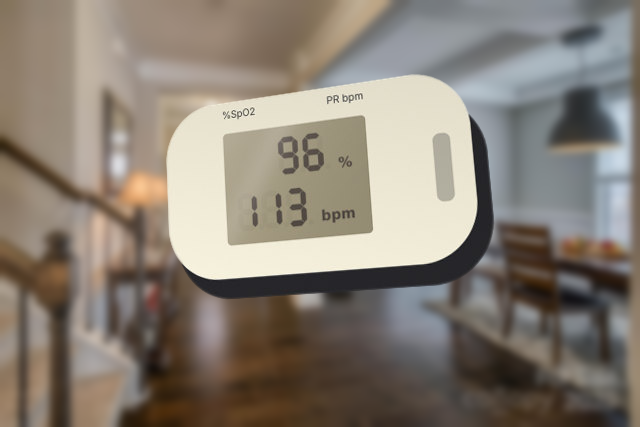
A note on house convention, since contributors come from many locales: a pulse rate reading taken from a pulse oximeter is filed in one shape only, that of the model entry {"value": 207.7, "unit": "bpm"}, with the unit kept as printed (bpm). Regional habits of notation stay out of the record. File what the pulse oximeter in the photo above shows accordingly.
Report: {"value": 113, "unit": "bpm"}
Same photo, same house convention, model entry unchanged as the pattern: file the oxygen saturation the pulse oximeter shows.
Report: {"value": 96, "unit": "%"}
